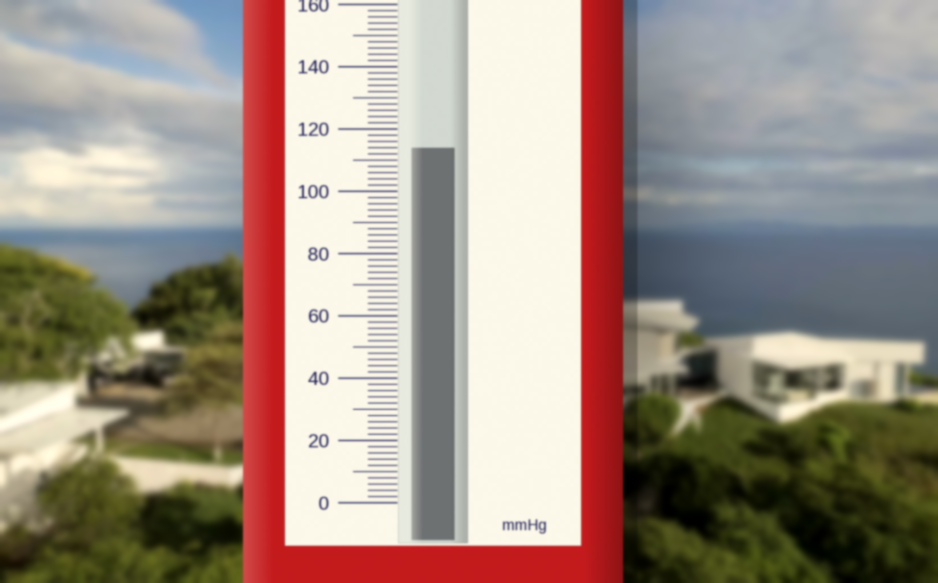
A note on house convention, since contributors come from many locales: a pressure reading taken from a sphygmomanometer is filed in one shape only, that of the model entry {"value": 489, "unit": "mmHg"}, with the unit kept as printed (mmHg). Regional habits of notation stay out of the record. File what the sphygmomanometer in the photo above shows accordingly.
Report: {"value": 114, "unit": "mmHg"}
